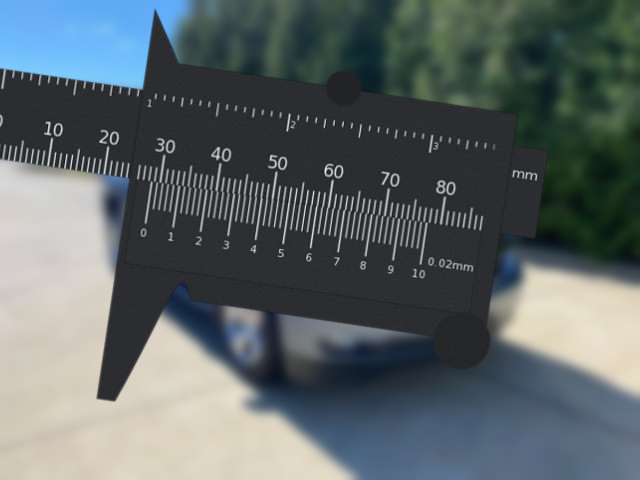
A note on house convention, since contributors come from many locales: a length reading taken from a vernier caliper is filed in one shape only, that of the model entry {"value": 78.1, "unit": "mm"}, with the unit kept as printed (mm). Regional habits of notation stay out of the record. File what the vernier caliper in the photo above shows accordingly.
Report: {"value": 28.5, "unit": "mm"}
